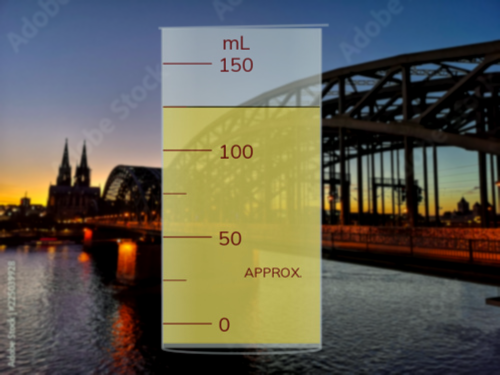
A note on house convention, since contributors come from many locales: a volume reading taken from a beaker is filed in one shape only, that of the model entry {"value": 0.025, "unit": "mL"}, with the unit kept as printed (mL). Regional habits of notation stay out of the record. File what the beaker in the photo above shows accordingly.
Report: {"value": 125, "unit": "mL"}
